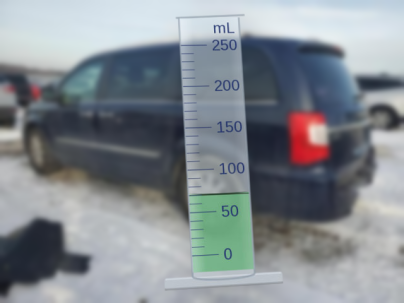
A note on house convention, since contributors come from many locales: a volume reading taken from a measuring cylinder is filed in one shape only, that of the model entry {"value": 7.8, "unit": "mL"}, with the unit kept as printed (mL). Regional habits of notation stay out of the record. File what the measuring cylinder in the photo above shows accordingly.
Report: {"value": 70, "unit": "mL"}
